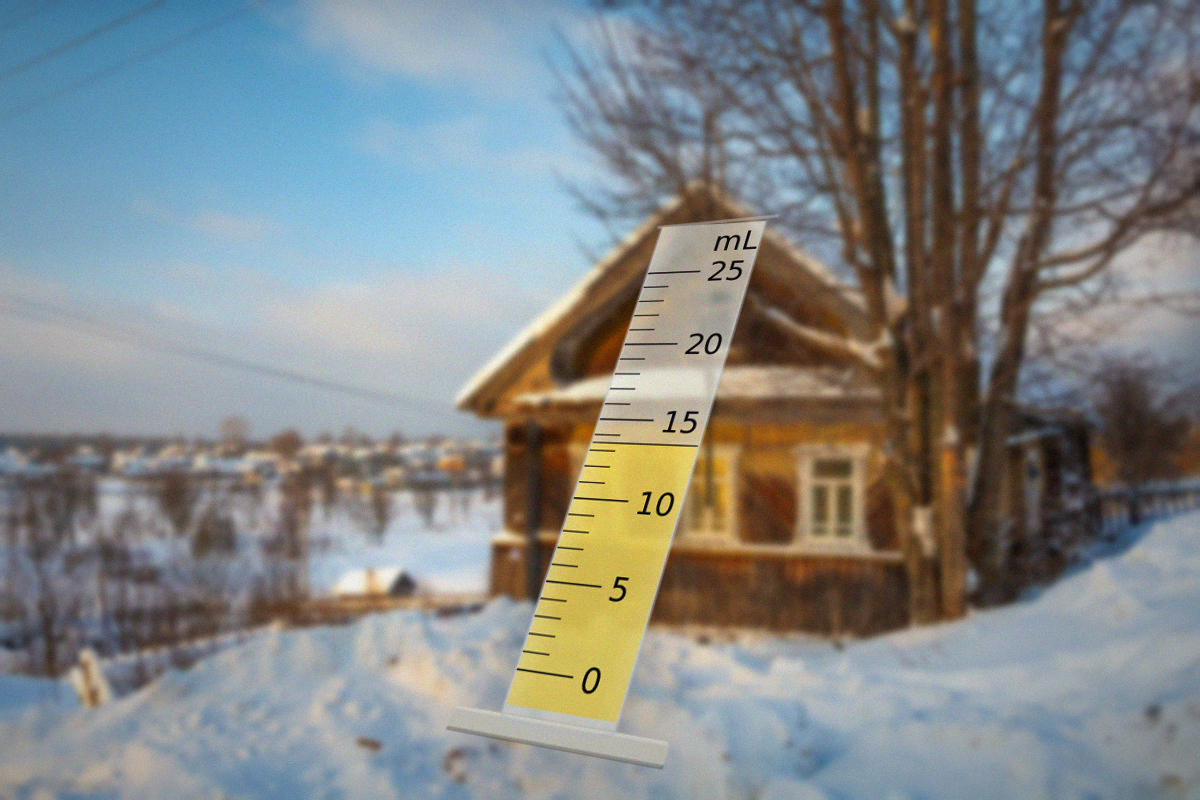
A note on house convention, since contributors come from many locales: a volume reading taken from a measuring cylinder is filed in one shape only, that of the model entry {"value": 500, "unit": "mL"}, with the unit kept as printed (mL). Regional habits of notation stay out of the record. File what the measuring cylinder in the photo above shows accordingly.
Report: {"value": 13.5, "unit": "mL"}
